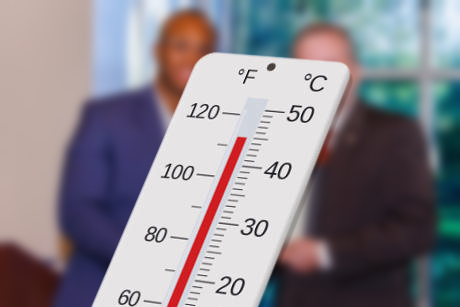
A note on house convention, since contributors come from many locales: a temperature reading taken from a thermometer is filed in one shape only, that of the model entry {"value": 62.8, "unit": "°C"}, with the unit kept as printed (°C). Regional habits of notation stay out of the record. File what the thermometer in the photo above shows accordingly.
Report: {"value": 45, "unit": "°C"}
